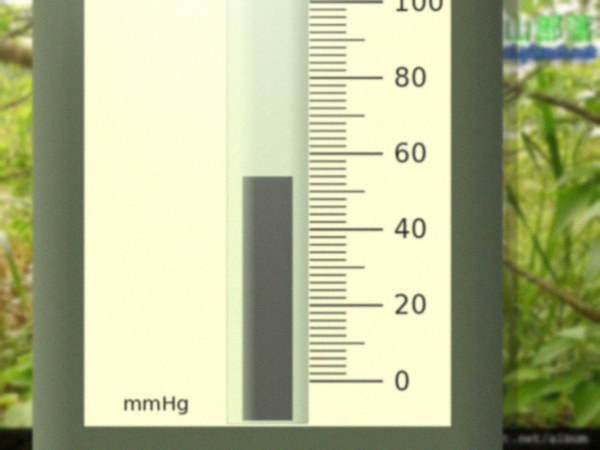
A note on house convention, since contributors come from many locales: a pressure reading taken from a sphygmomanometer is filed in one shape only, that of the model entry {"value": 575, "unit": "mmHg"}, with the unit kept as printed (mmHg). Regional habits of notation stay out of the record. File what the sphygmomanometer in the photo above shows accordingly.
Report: {"value": 54, "unit": "mmHg"}
